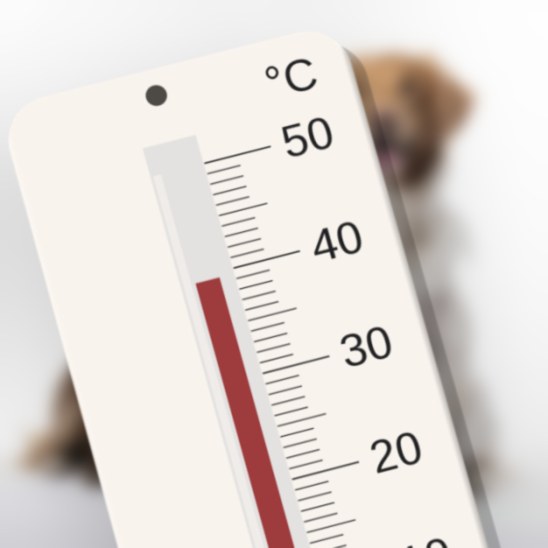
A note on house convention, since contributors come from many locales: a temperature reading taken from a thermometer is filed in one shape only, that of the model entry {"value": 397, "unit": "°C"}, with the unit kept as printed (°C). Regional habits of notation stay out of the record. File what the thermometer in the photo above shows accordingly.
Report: {"value": 39.5, "unit": "°C"}
